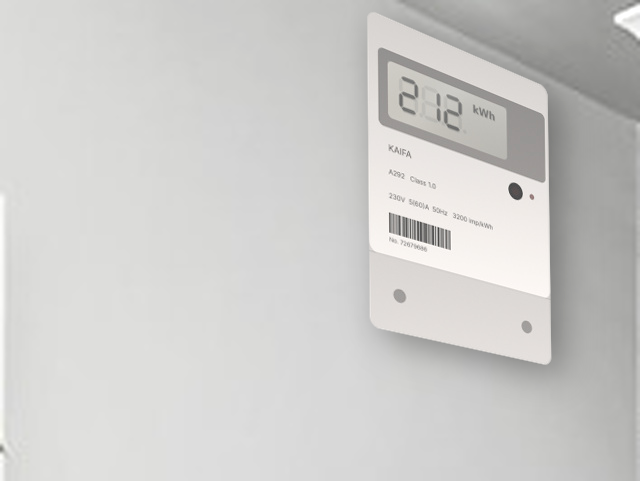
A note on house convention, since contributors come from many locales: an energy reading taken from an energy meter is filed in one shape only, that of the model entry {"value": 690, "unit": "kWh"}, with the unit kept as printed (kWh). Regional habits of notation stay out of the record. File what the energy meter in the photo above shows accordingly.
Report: {"value": 212, "unit": "kWh"}
